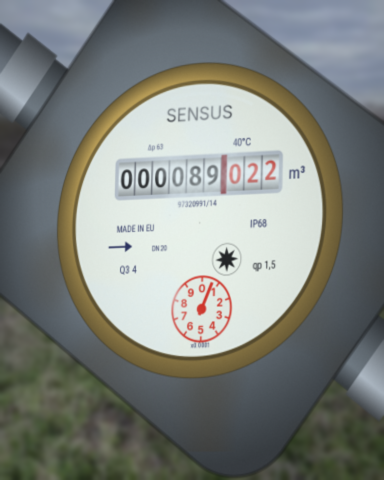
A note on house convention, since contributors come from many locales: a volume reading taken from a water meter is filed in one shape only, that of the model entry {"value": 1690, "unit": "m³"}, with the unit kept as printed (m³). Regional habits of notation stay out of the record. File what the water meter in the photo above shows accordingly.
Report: {"value": 89.0220, "unit": "m³"}
